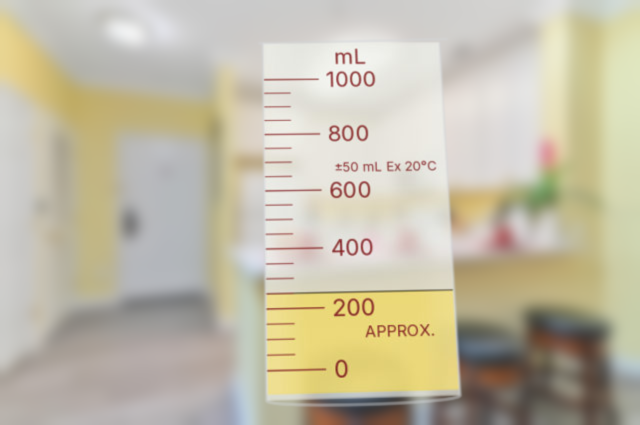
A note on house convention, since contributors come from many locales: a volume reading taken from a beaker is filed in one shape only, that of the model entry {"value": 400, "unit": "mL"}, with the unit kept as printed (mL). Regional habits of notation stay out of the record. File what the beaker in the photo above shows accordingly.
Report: {"value": 250, "unit": "mL"}
